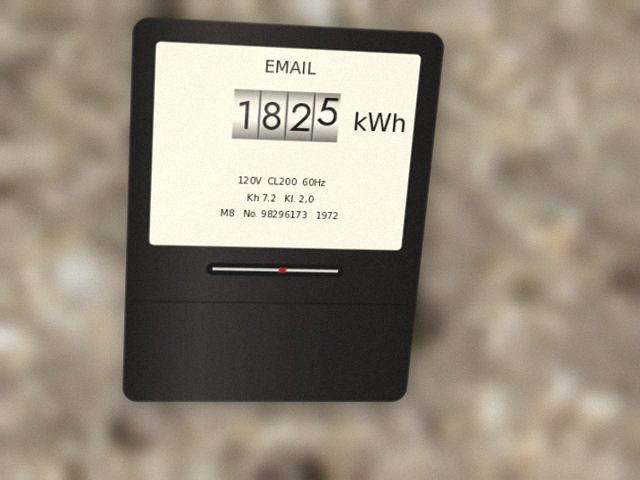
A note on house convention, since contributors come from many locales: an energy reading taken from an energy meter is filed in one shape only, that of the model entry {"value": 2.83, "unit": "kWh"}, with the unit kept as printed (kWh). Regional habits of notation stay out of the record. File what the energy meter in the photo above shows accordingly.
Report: {"value": 1825, "unit": "kWh"}
